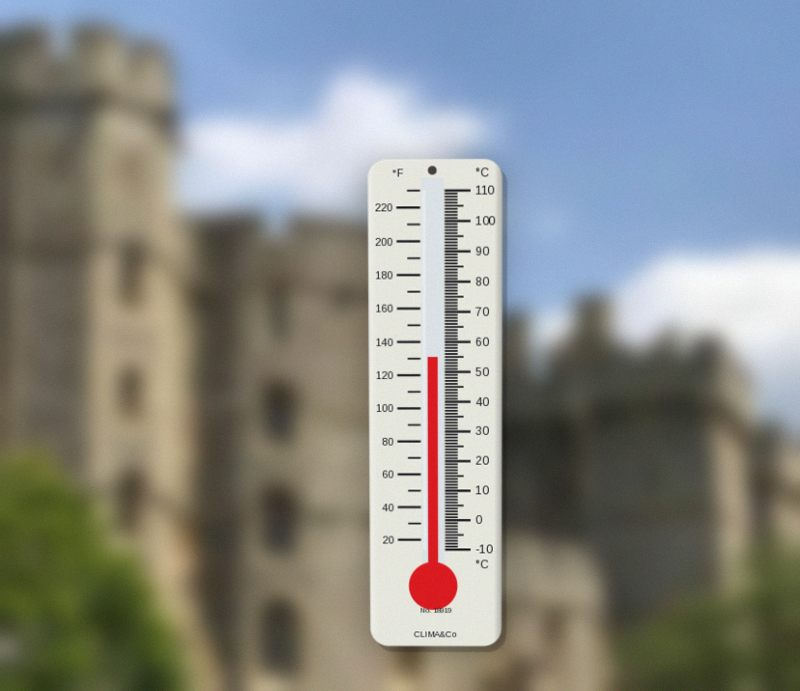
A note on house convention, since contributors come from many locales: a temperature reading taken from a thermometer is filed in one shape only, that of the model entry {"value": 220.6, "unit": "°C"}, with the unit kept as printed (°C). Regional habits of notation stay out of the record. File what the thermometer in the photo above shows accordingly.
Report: {"value": 55, "unit": "°C"}
